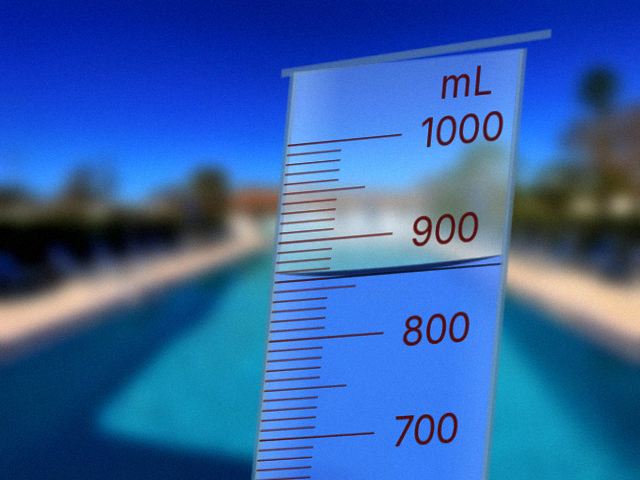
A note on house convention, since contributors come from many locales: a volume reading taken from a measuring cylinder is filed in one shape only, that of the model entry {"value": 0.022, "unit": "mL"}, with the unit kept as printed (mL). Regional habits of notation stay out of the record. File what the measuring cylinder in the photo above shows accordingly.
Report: {"value": 860, "unit": "mL"}
